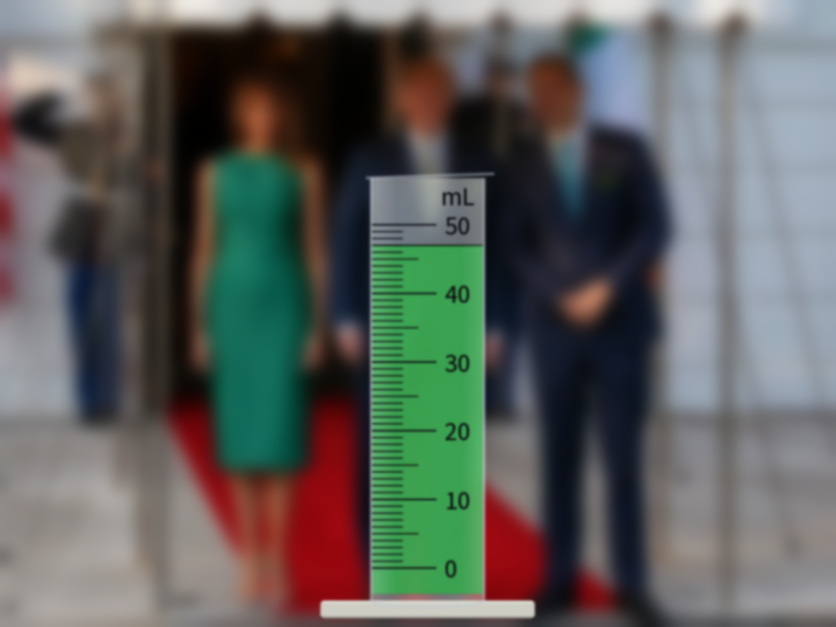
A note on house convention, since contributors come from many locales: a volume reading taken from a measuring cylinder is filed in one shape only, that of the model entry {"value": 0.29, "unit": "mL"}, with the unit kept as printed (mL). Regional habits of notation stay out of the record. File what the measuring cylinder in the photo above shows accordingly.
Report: {"value": 47, "unit": "mL"}
